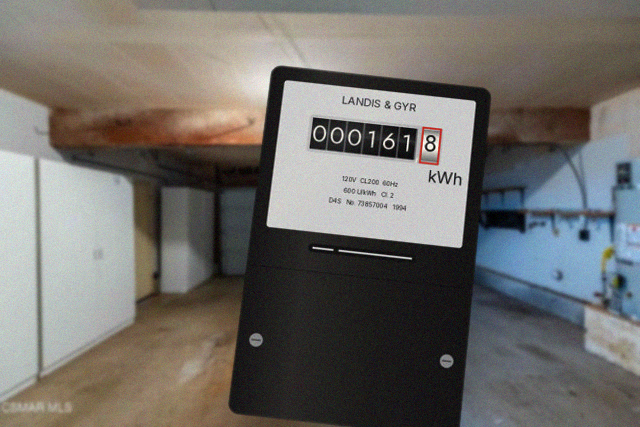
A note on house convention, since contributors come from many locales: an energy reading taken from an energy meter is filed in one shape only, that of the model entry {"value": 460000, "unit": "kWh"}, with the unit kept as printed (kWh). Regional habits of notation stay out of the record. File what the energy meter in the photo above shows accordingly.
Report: {"value": 161.8, "unit": "kWh"}
